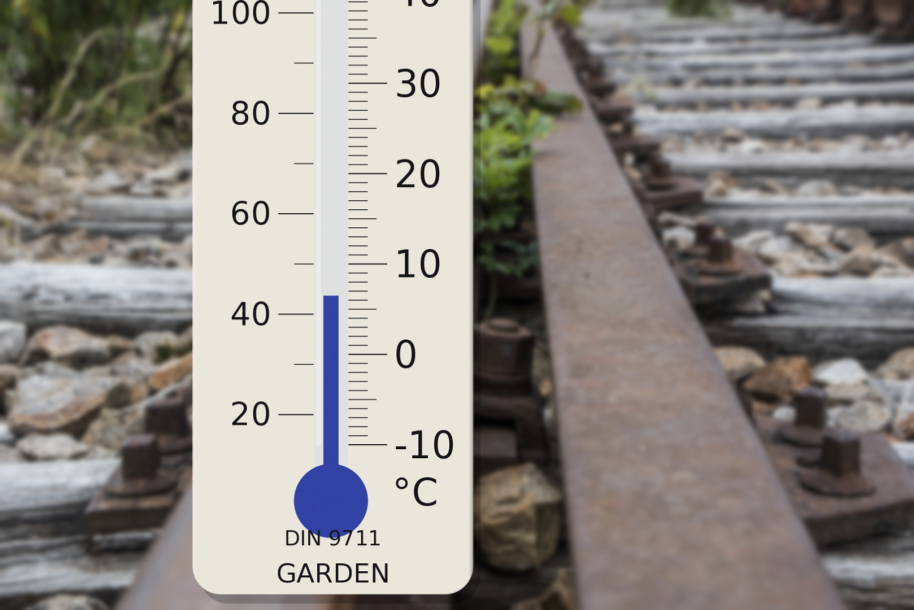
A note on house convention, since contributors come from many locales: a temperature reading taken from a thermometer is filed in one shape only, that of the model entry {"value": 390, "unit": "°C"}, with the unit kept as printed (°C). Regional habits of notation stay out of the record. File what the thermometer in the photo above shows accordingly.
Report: {"value": 6.5, "unit": "°C"}
